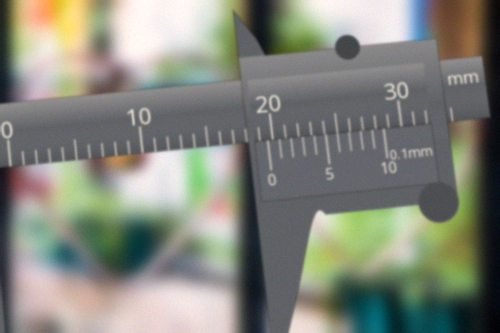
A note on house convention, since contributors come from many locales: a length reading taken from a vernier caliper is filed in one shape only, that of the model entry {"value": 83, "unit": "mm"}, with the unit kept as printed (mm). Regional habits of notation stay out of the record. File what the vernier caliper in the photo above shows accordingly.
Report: {"value": 19.6, "unit": "mm"}
